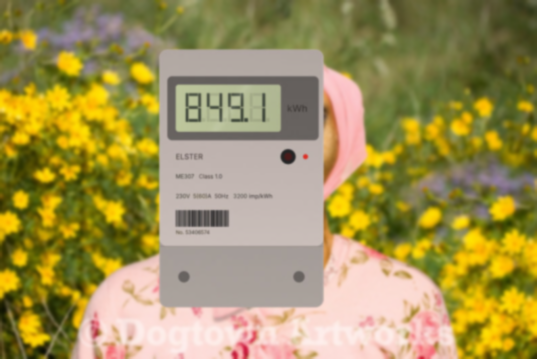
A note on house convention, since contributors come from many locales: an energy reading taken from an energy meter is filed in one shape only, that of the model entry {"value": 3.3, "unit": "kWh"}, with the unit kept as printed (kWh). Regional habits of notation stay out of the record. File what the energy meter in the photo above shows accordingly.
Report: {"value": 849.1, "unit": "kWh"}
